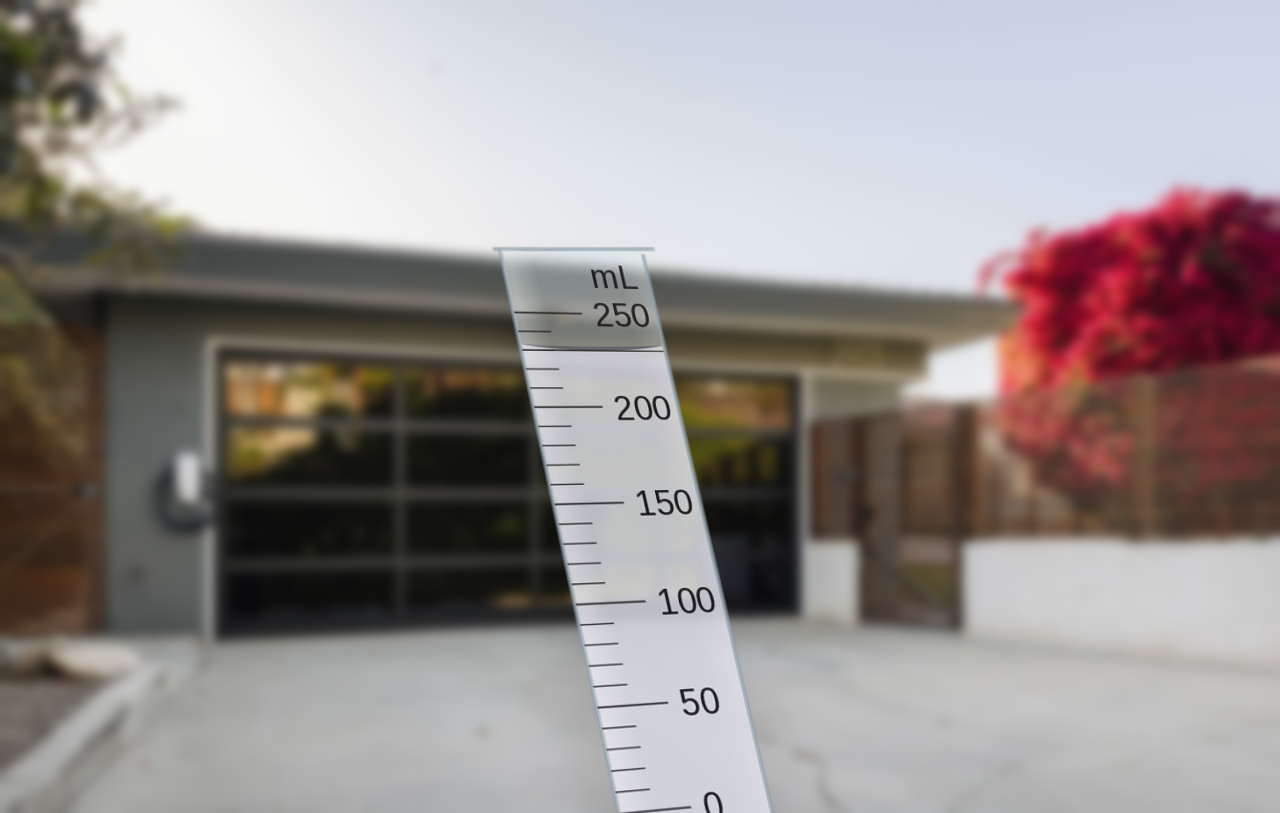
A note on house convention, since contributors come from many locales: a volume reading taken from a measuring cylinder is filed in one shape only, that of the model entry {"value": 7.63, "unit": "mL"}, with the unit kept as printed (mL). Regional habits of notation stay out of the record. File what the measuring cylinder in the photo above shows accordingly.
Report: {"value": 230, "unit": "mL"}
